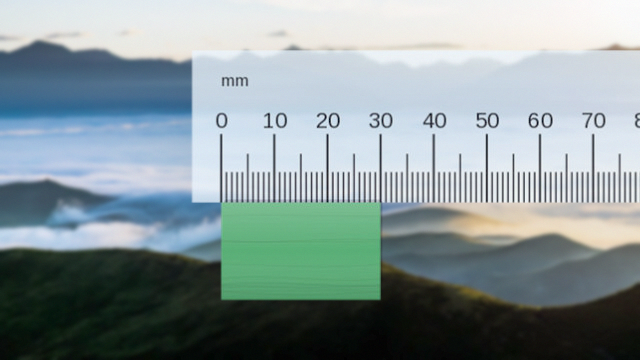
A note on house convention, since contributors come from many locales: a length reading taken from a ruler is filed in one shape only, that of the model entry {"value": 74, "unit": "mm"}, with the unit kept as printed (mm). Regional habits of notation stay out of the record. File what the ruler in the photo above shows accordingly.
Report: {"value": 30, "unit": "mm"}
